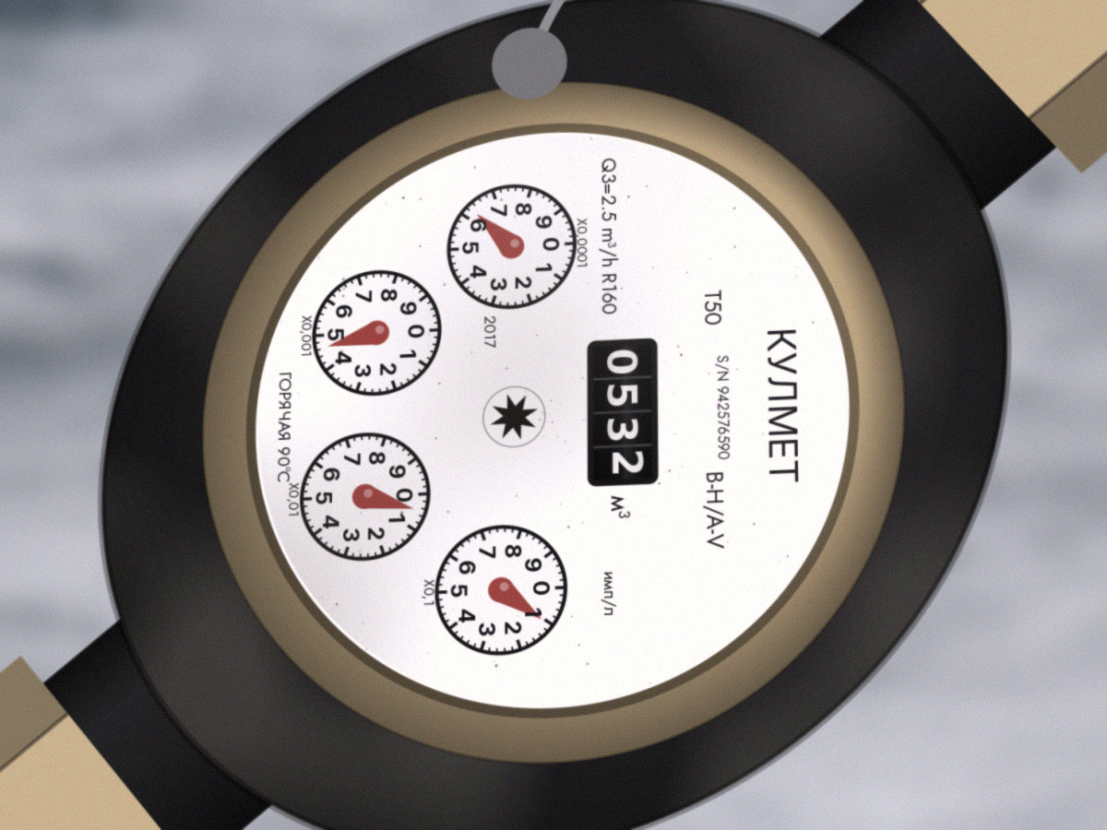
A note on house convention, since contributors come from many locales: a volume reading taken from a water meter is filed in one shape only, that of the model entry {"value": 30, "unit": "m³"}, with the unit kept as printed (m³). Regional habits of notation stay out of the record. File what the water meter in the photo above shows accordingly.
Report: {"value": 532.1046, "unit": "m³"}
